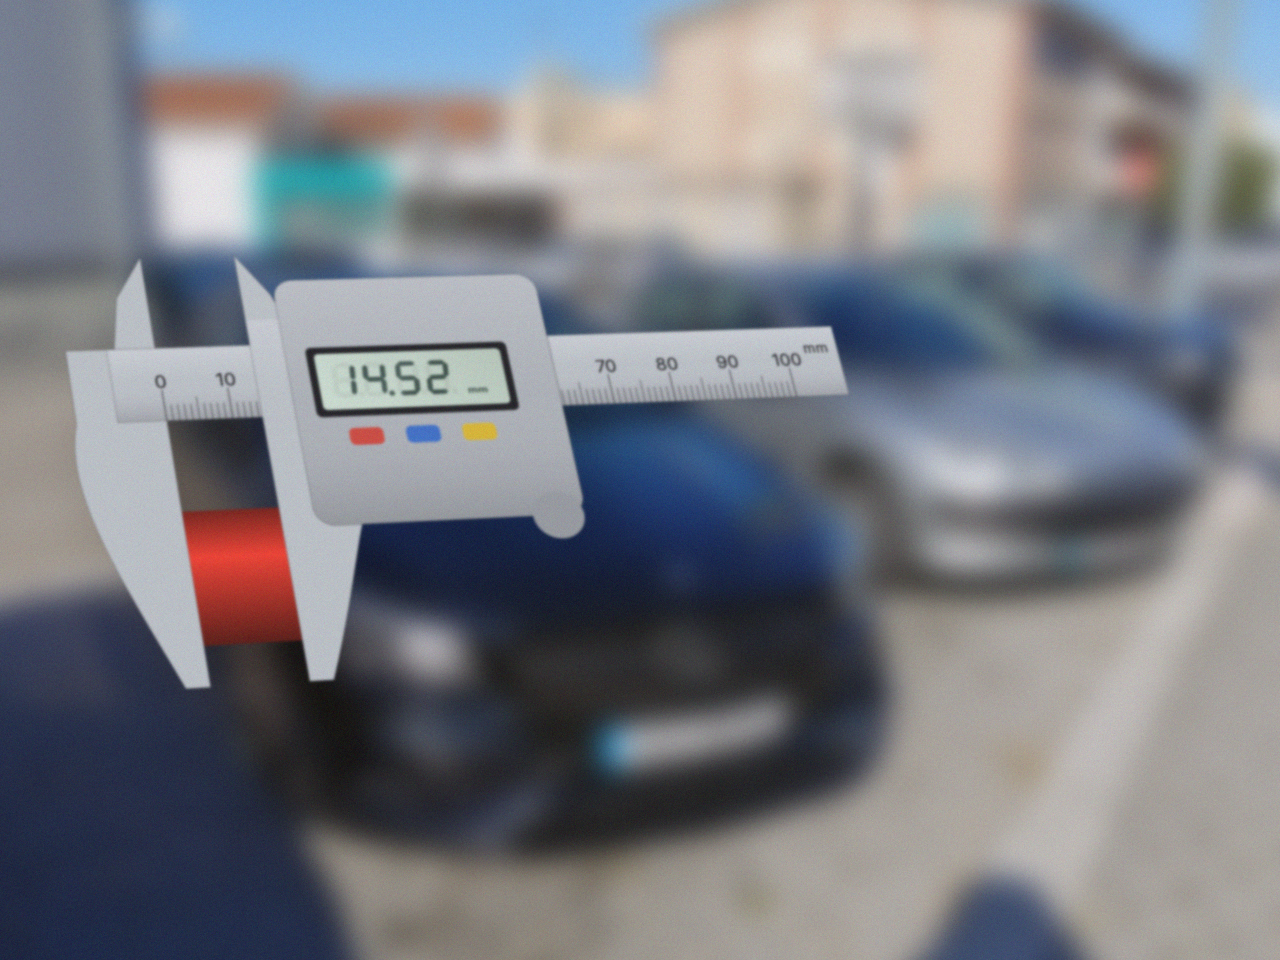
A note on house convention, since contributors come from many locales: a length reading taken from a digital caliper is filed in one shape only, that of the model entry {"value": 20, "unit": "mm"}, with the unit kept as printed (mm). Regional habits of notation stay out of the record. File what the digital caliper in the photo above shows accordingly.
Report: {"value": 14.52, "unit": "mm"}
